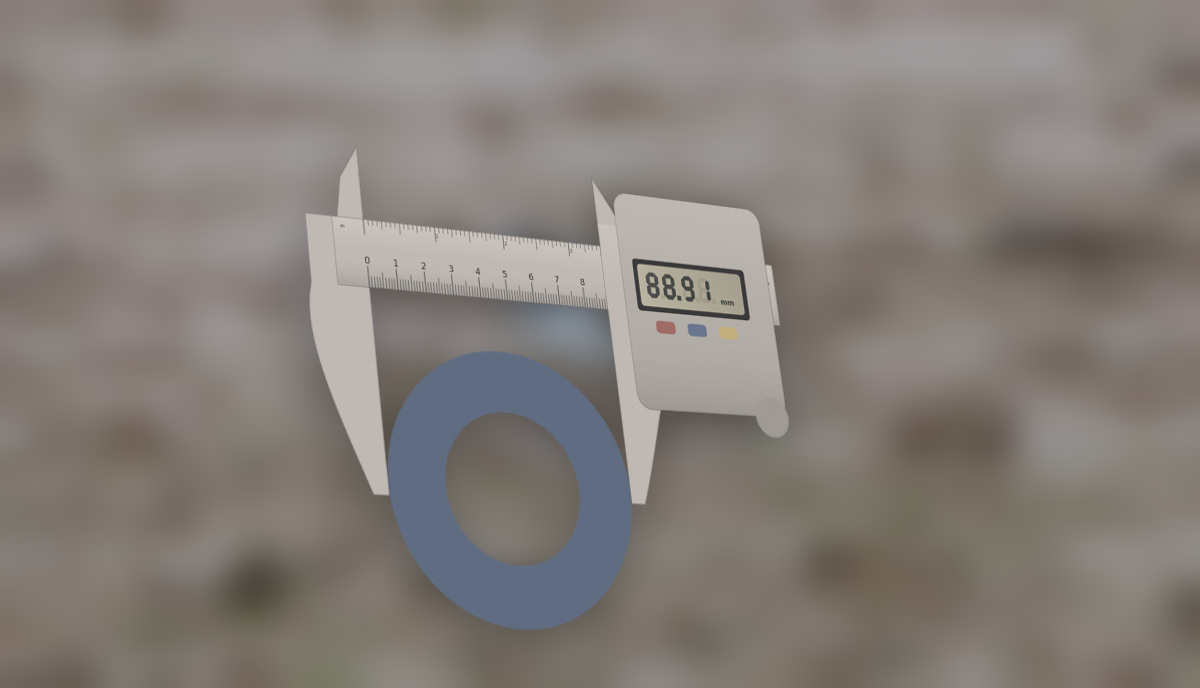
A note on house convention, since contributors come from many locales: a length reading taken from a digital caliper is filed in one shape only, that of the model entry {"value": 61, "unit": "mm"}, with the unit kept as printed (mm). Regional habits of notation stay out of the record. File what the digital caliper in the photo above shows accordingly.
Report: {"value": 88.91, "unit": "mm"}
